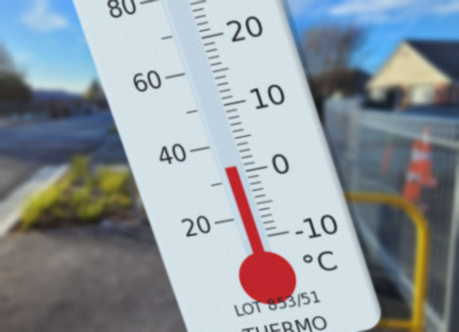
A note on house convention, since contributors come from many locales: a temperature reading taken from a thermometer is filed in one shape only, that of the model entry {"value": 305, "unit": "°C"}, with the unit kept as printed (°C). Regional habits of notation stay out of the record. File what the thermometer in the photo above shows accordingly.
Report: {"value": 1, "unit": "°C"}
